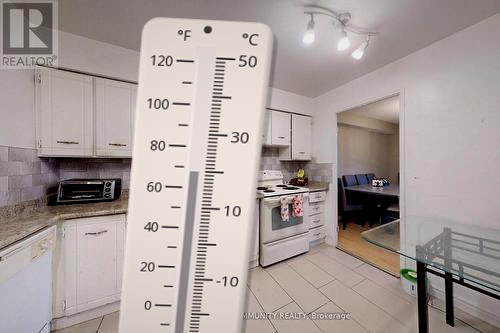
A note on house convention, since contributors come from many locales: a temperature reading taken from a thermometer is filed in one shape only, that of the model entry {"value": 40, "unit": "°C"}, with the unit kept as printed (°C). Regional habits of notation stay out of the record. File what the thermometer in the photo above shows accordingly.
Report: {"value": 20, "unit": "°C"}
